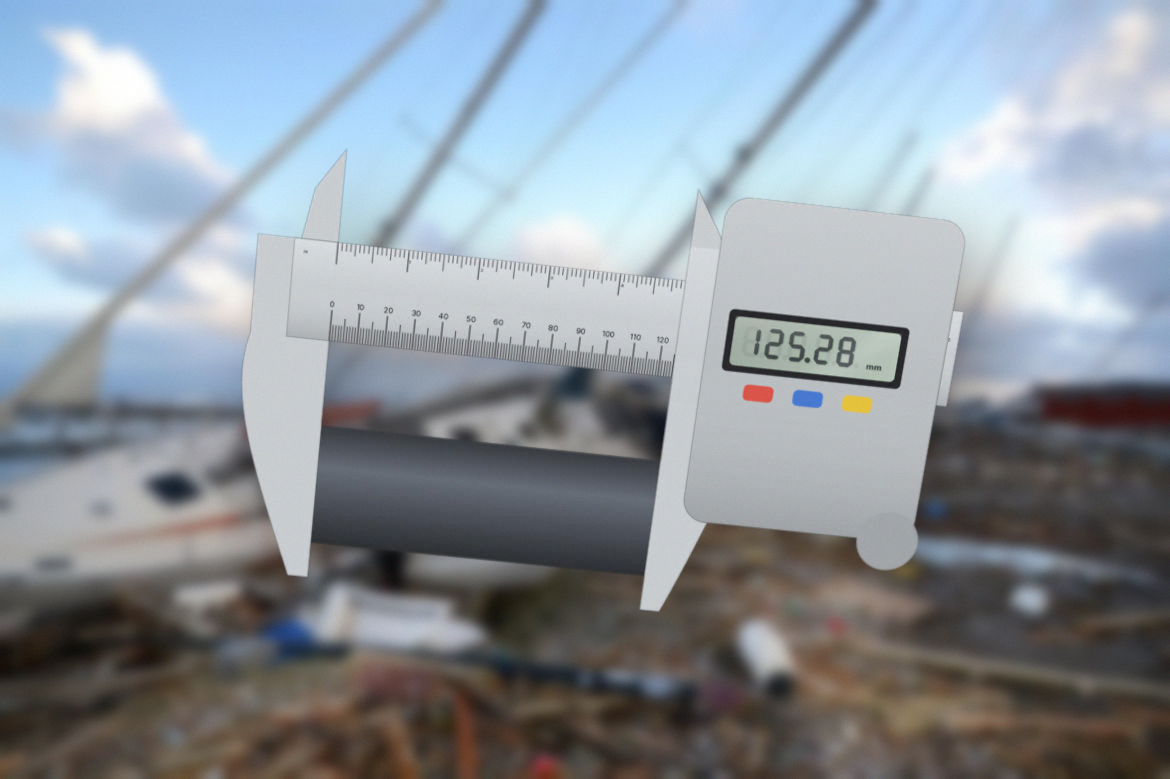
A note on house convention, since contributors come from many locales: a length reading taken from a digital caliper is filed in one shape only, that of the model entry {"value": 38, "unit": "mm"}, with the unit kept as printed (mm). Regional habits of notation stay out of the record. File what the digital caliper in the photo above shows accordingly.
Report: {"value": 125.28, "unit": "mm"}
